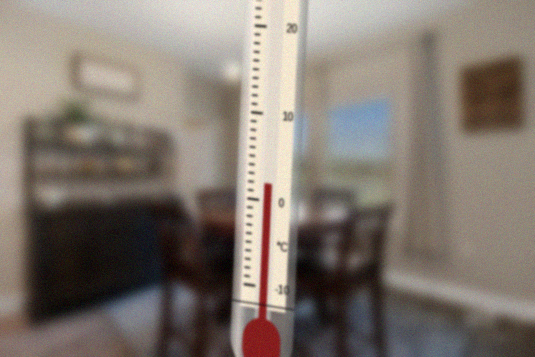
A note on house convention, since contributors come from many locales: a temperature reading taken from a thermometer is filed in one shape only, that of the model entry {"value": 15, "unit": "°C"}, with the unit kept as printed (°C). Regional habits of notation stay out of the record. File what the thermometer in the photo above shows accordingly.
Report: {"value": 2, "unit": "°C"}
